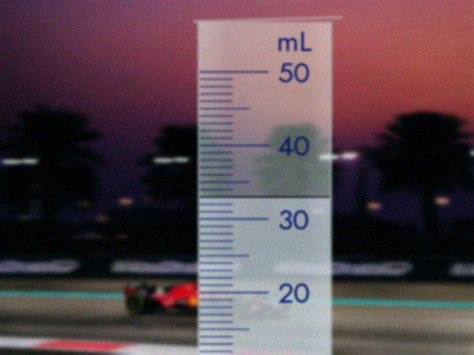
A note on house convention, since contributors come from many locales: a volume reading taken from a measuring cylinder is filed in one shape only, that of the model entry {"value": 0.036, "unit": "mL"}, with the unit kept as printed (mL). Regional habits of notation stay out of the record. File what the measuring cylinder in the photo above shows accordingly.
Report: {"value": 33, "unit": "mL"}
